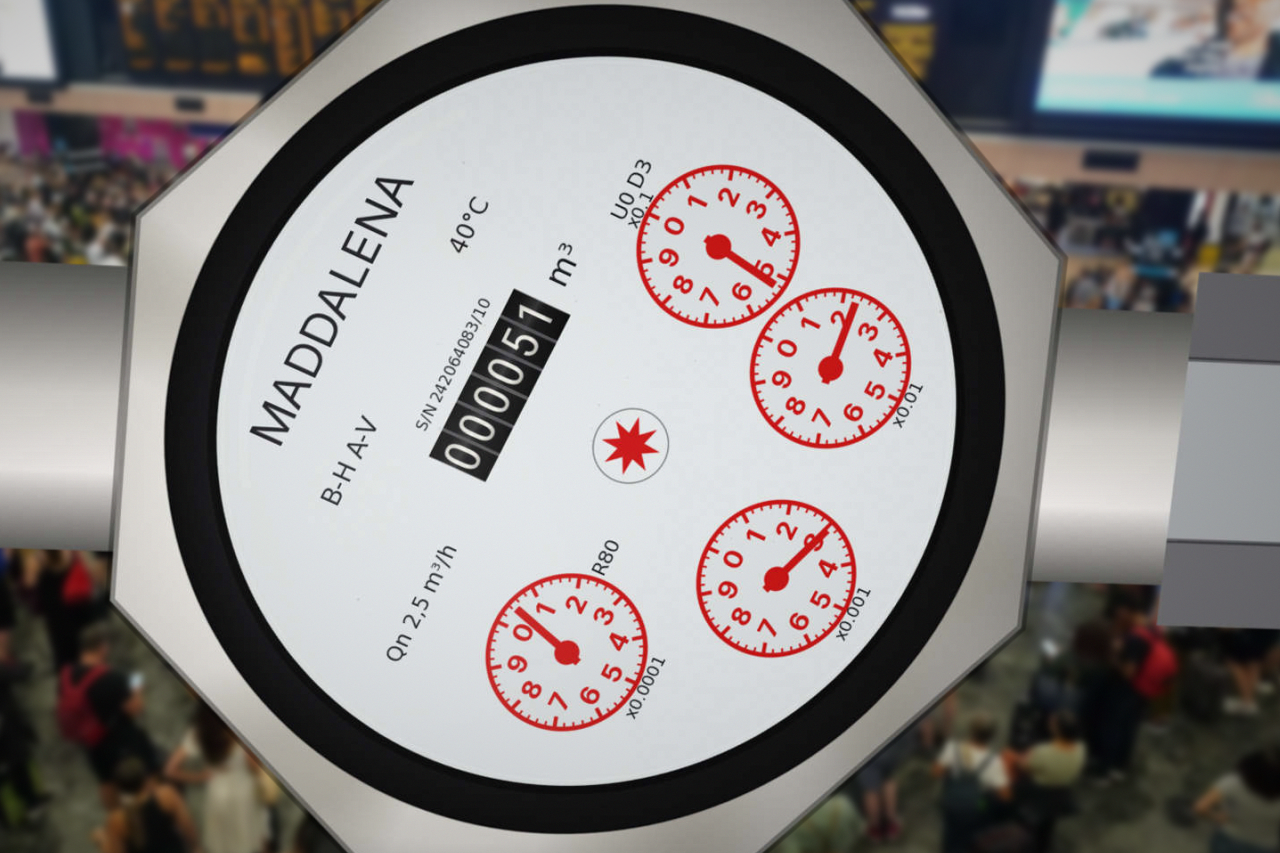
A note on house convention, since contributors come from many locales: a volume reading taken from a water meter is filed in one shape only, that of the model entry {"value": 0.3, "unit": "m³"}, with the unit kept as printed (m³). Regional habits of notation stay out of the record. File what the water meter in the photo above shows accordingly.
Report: {"value": 51.5230, "unit": "m³"}
